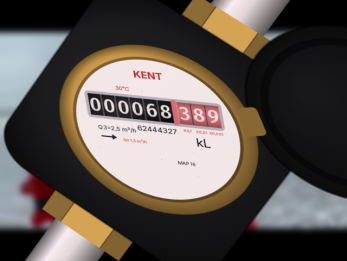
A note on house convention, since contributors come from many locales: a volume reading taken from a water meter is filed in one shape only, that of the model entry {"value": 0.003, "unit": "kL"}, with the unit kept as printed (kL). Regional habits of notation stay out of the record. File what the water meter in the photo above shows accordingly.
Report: {"value": 68.389, "unit": "kL"}
